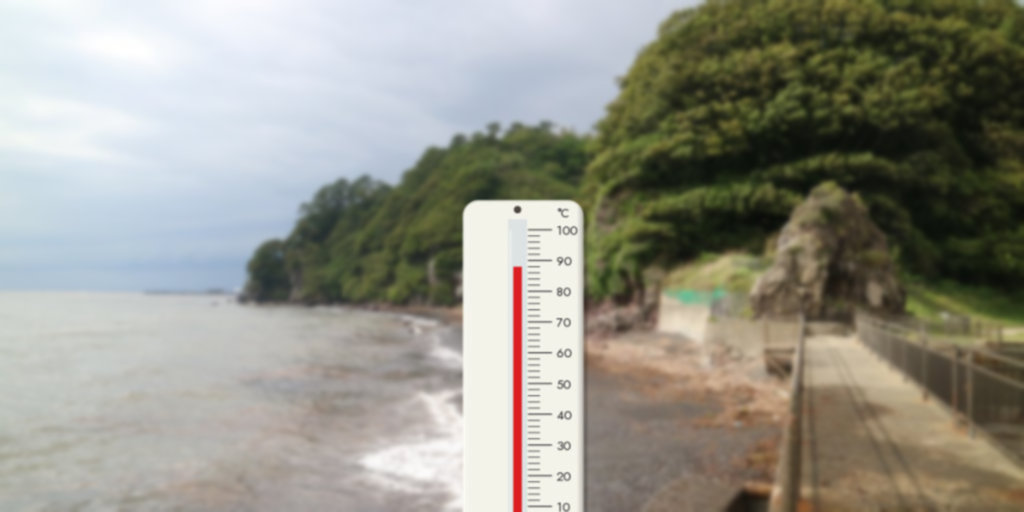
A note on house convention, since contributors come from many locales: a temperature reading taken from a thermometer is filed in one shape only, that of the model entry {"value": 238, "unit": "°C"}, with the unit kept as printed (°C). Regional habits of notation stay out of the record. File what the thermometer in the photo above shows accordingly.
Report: {"value": 88, "unit": "°C"}
